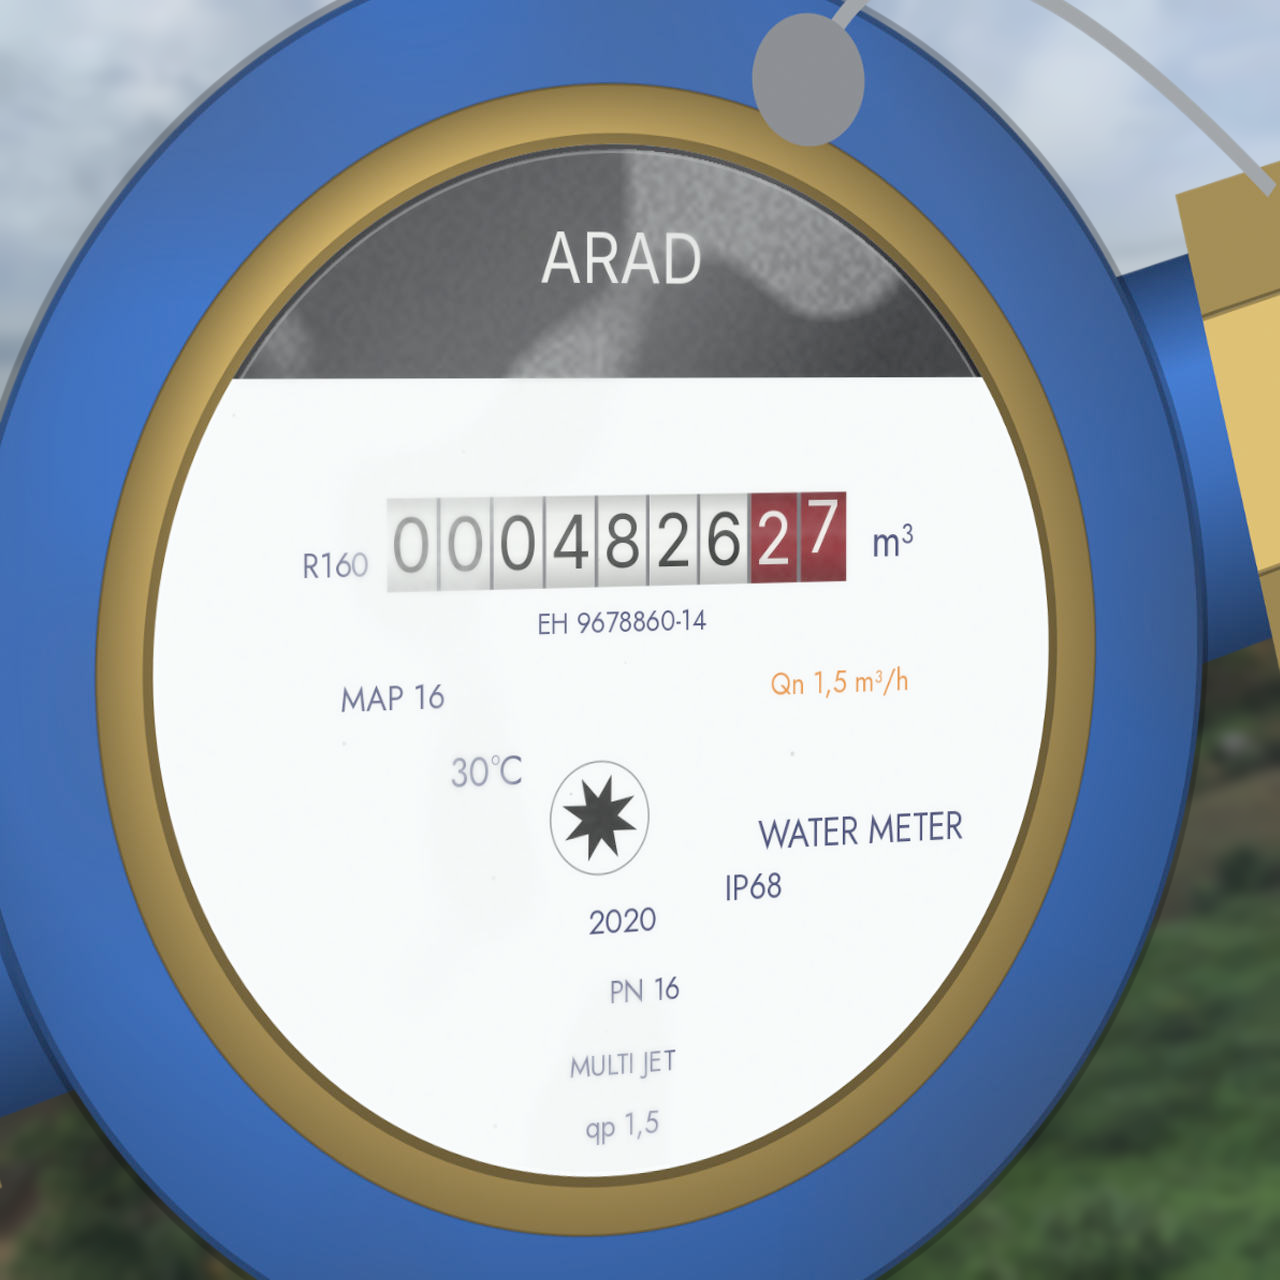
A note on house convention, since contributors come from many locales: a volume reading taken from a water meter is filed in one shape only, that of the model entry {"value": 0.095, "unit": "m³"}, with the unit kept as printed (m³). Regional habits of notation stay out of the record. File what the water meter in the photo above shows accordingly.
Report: {"value": 4826.27, "unit": "m³"}
